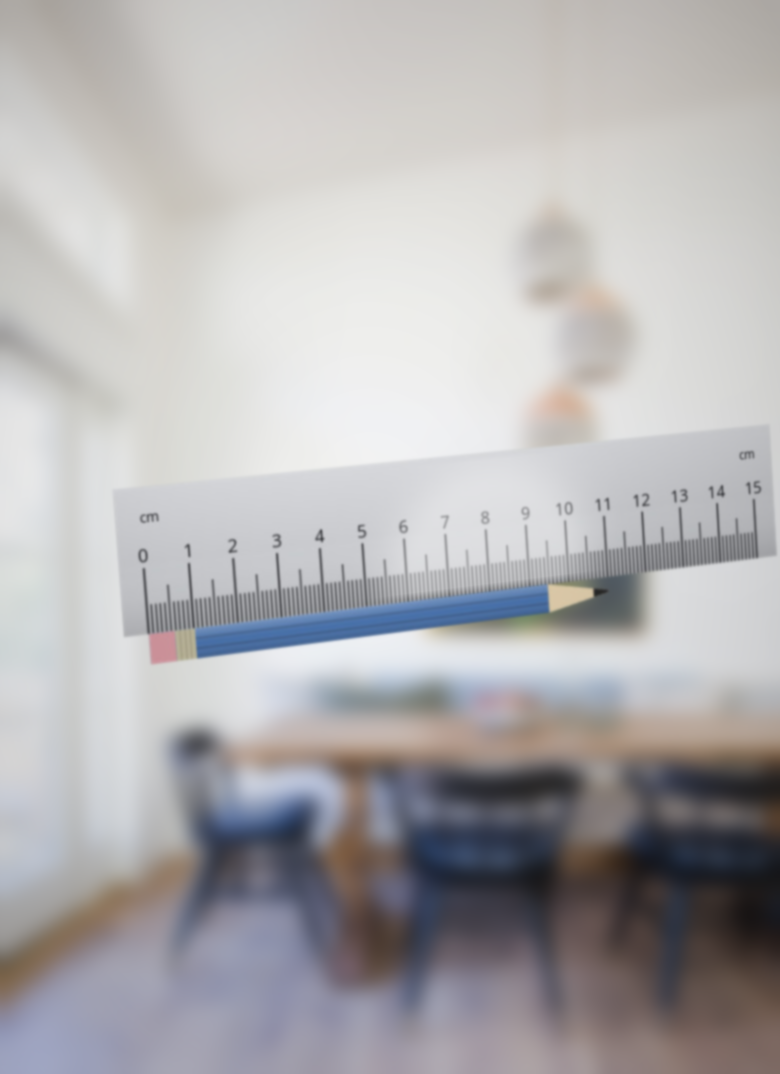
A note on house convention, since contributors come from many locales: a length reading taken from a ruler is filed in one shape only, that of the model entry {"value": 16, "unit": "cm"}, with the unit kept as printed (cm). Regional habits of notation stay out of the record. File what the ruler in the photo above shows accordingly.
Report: {"value": 11, "unit": "cm"}
